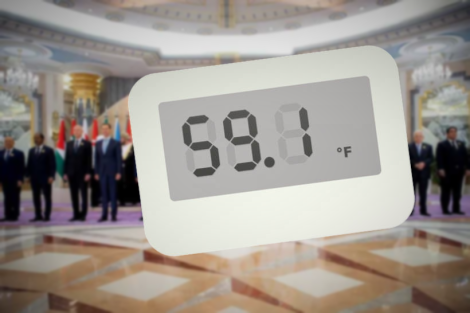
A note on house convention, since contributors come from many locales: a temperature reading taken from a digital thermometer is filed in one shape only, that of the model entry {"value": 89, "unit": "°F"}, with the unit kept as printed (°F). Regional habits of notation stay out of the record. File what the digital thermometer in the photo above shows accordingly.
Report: {"value": 59.1, "unit": "°F"}
